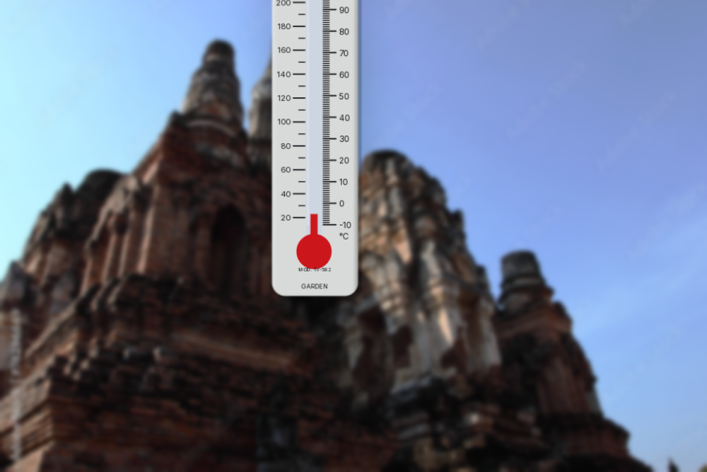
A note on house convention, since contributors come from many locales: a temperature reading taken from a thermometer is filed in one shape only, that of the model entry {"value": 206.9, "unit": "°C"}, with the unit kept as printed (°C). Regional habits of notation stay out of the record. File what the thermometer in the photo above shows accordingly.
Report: {"value": -5, "unit": "°C"}
